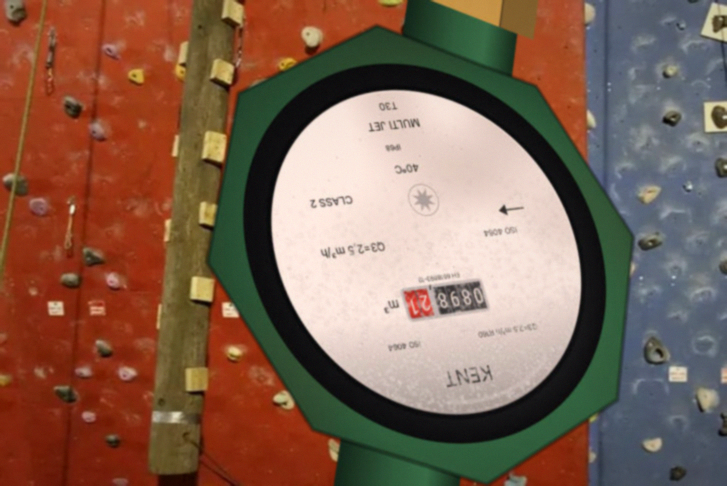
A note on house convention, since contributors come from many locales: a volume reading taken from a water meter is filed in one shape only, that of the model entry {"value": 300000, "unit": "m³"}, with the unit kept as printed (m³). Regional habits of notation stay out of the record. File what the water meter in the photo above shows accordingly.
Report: {"value": 898.21, "unit": "m³"}
